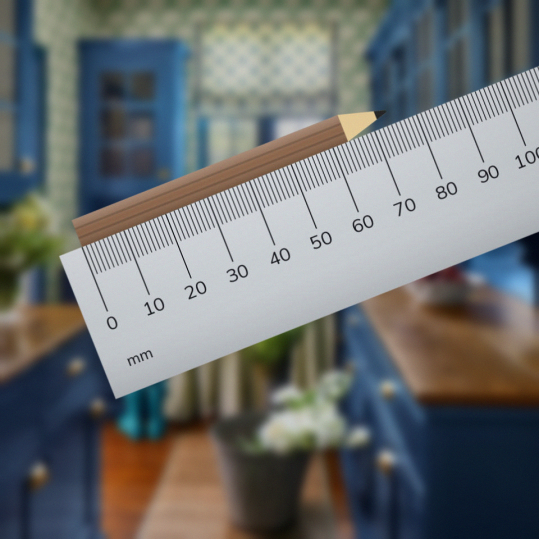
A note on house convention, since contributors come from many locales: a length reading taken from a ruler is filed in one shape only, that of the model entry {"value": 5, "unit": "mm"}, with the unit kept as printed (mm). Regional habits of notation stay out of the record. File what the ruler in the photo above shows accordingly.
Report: {"value": 74, "unit": "mm"}
